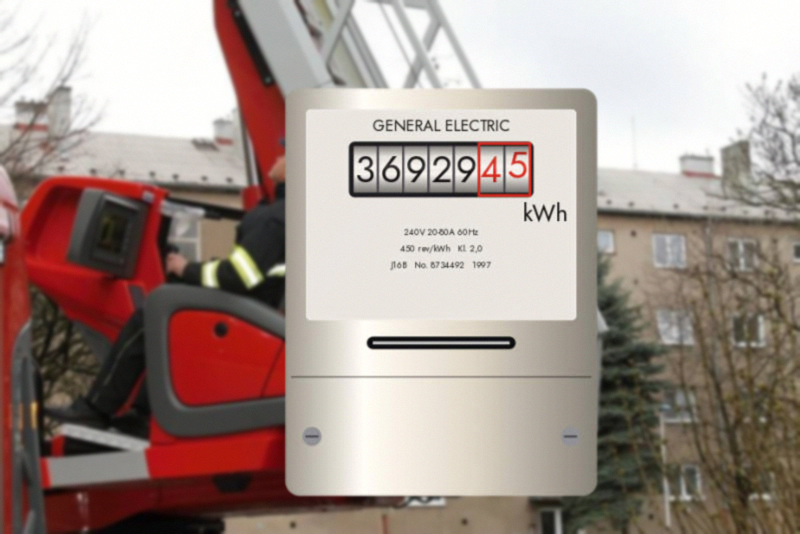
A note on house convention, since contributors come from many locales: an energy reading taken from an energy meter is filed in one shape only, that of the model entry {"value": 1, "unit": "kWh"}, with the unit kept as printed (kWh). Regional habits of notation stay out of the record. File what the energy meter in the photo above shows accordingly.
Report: {"value": 36929.45, "unit": "kWh"}
